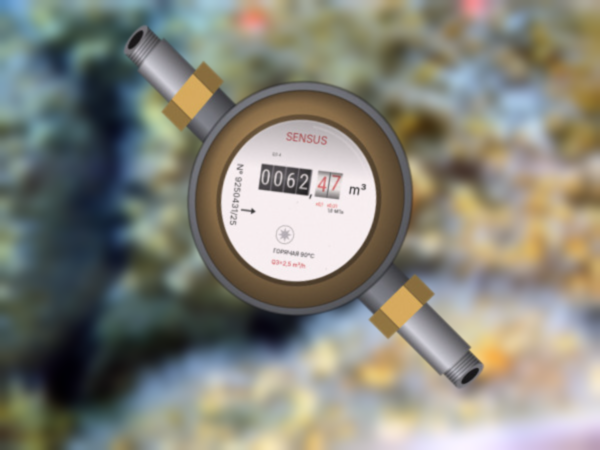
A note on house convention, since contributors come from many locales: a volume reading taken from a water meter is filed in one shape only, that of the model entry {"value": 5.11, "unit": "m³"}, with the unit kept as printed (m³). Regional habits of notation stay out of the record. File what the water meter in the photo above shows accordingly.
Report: {"value": 62.47, "unit": "m³"}
